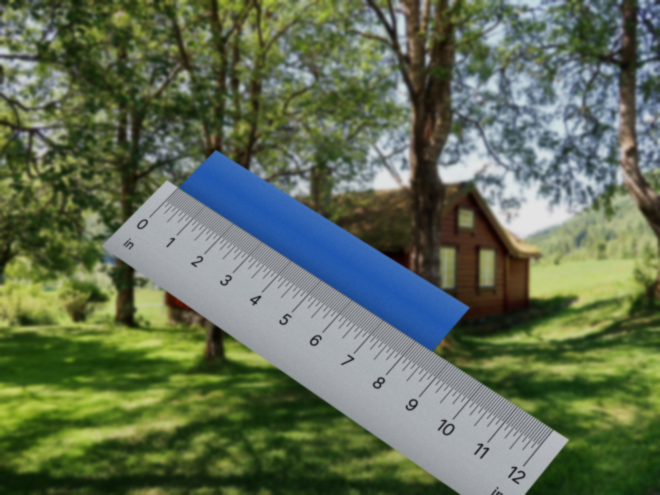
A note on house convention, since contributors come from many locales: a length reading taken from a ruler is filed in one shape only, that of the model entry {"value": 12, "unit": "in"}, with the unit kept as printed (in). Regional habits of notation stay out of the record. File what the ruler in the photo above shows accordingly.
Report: {"value": 8.5, "unit": "in"}
